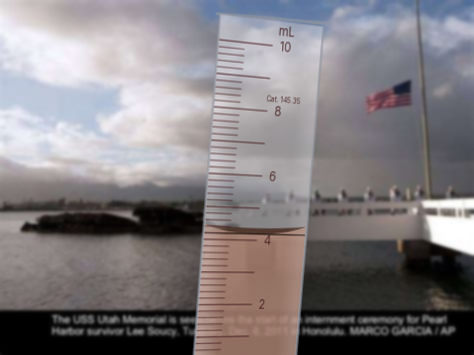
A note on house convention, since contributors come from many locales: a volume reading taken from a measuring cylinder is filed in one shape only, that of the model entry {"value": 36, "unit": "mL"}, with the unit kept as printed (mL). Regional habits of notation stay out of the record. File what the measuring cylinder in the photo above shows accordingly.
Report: {"value": 4.2, "unit": "mL"}
